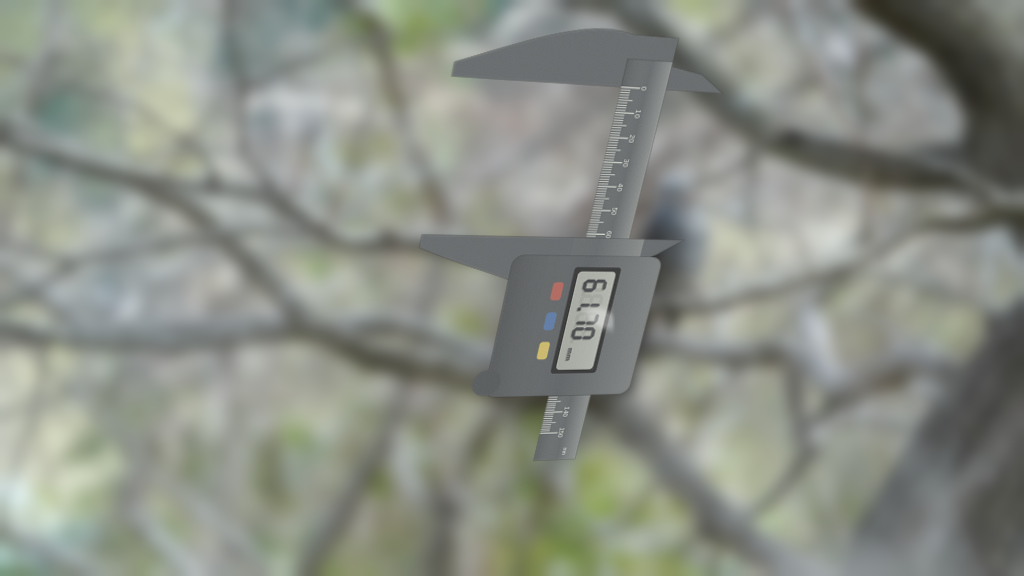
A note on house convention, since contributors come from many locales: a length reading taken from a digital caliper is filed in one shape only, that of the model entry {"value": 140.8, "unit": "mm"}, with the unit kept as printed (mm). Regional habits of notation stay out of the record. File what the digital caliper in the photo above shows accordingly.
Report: {"value": 61.70, "unit": "mm"}
